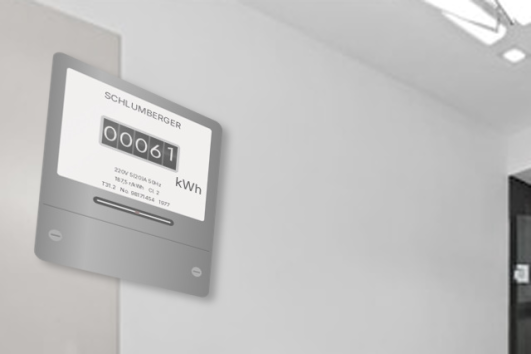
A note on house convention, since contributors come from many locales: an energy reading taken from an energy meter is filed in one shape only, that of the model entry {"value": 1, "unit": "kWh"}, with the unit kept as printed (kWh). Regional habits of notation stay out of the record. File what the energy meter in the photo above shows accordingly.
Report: {"value": 61, "unit": "kWh"}
